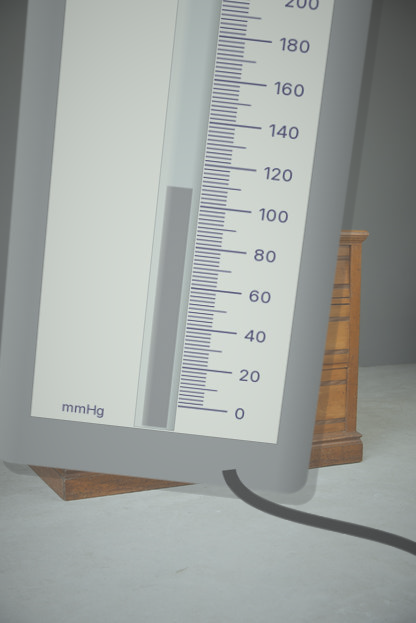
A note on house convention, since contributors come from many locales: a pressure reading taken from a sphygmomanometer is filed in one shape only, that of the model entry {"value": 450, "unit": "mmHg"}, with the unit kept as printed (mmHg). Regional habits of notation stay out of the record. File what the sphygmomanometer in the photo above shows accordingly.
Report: {"value": 108, "unit": "mmHg"}
